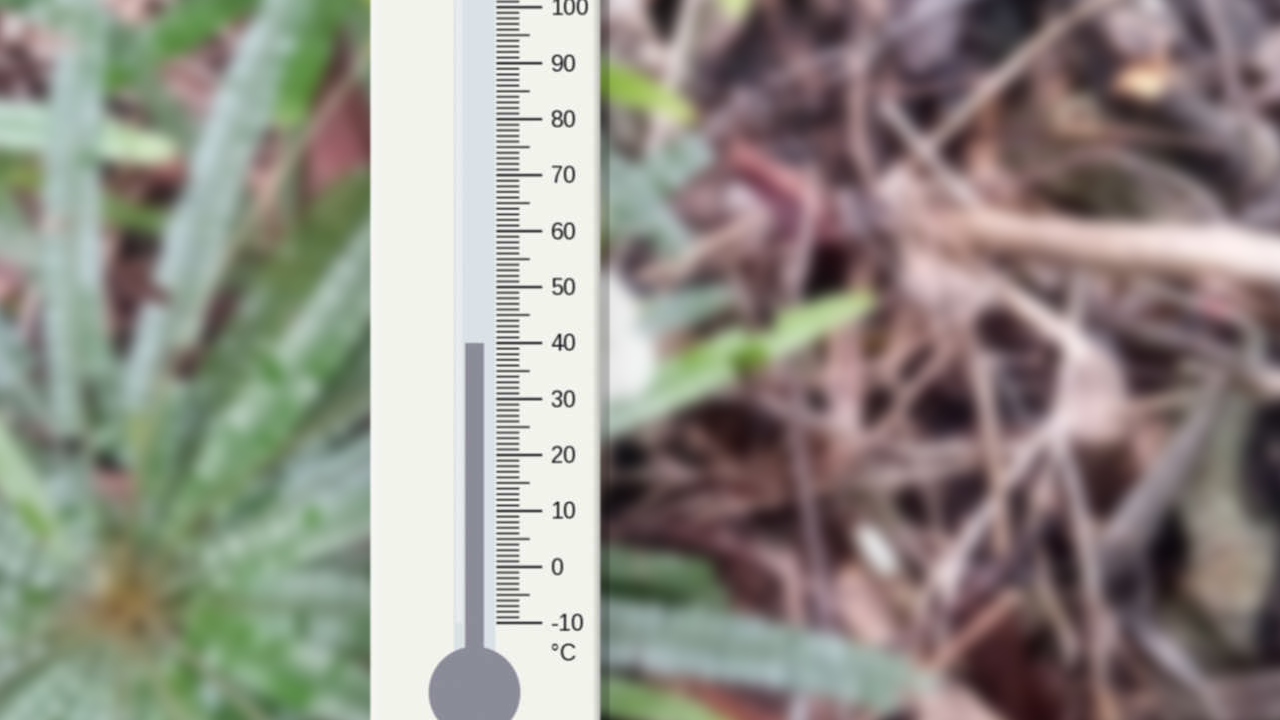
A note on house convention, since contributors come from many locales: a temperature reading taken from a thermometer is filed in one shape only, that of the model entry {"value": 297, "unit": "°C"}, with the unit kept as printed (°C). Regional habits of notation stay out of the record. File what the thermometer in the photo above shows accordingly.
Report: {"value": 40, "unit": "°C"}
